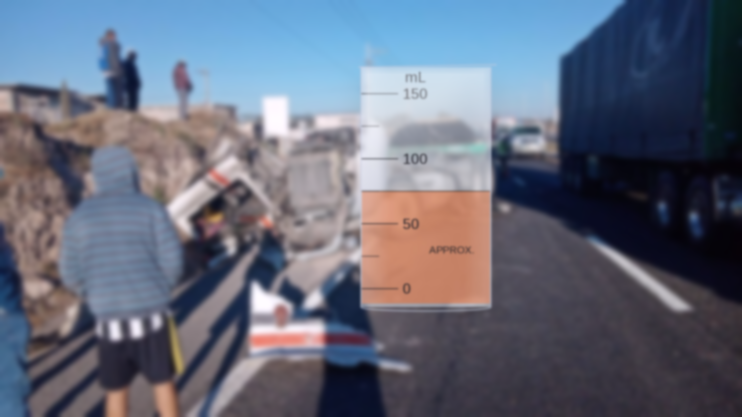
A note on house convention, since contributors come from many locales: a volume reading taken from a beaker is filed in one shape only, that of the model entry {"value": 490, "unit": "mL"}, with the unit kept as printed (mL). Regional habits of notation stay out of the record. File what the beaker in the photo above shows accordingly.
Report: {"value": 75, "unit": "mL"}
